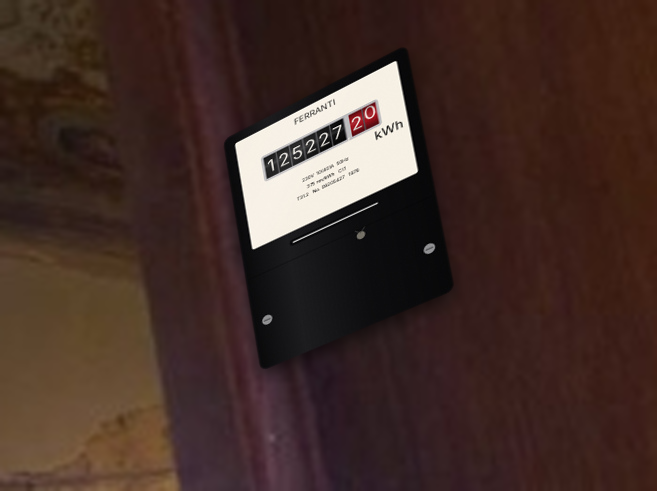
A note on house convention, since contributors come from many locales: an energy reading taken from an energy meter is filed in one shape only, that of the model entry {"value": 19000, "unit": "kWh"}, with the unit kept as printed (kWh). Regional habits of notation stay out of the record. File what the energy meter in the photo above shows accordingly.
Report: {"value": 125227.20, "unit": "kWh"}
